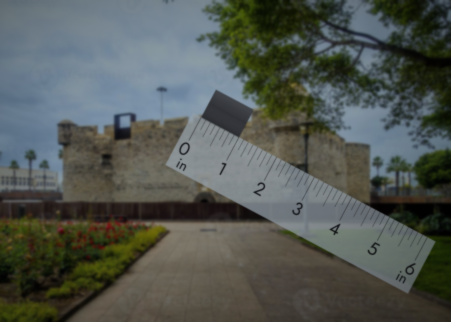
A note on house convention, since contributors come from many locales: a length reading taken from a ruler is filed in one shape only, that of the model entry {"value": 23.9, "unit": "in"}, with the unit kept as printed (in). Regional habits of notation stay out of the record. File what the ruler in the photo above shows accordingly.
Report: {"value": 1, "unit": "in"}
